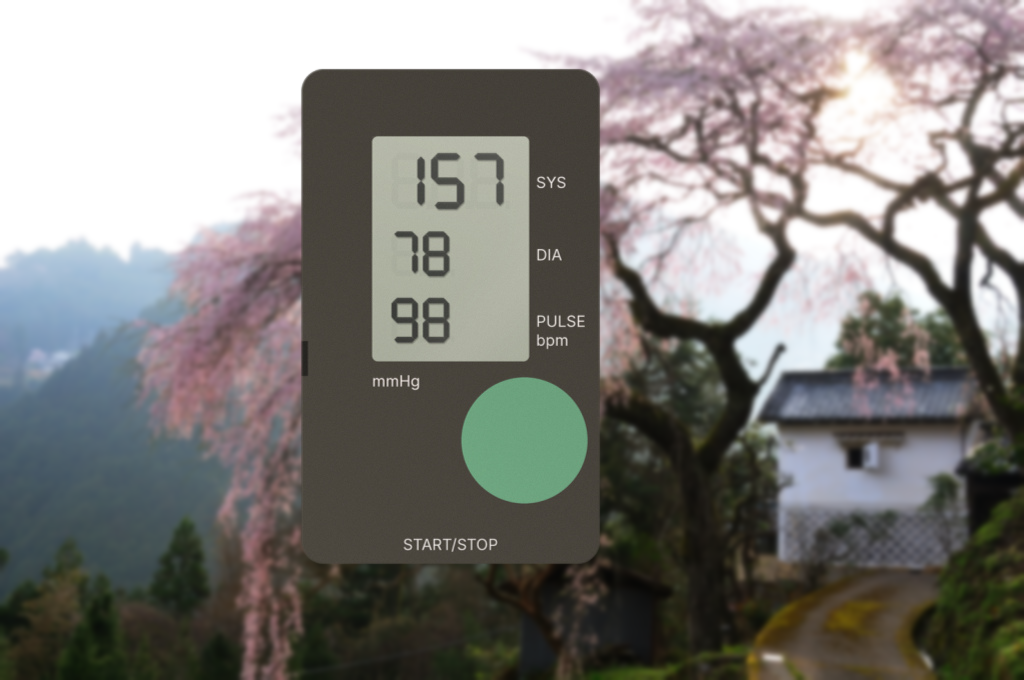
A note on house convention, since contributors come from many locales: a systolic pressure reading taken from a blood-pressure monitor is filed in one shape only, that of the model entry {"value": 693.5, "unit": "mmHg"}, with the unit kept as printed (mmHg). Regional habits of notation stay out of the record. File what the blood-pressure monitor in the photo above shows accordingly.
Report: {"value": 157, "unit": "mmHg"}
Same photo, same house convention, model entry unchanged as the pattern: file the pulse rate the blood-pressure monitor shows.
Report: {"value": 98, "unit": "bpm"}
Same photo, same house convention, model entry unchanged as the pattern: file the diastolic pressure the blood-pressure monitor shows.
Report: {"value": 78, "unit": "mmHg"}
